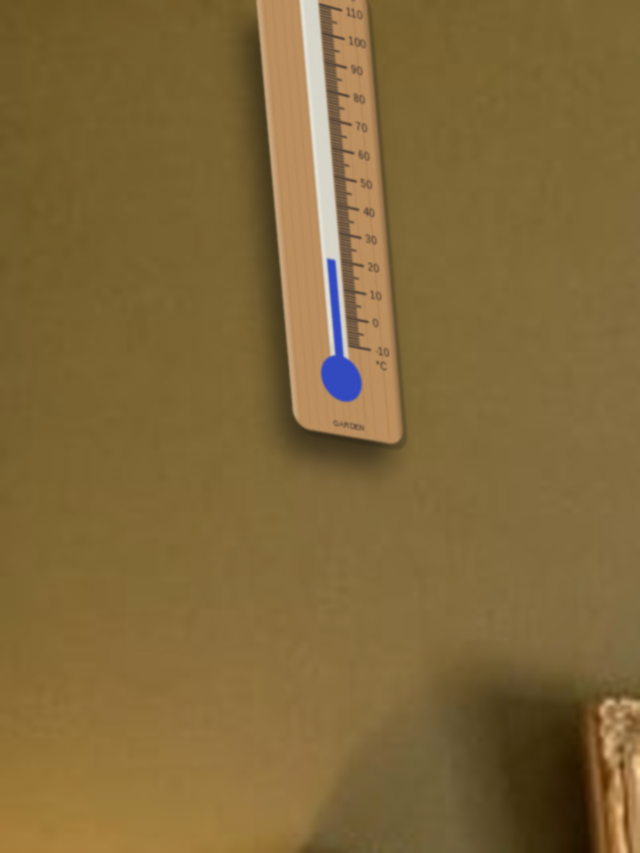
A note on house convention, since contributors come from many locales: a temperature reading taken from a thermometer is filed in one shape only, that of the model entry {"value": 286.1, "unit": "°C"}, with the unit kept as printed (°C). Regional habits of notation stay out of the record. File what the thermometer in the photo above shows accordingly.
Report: {"value": 20, "unit": "°C"}
